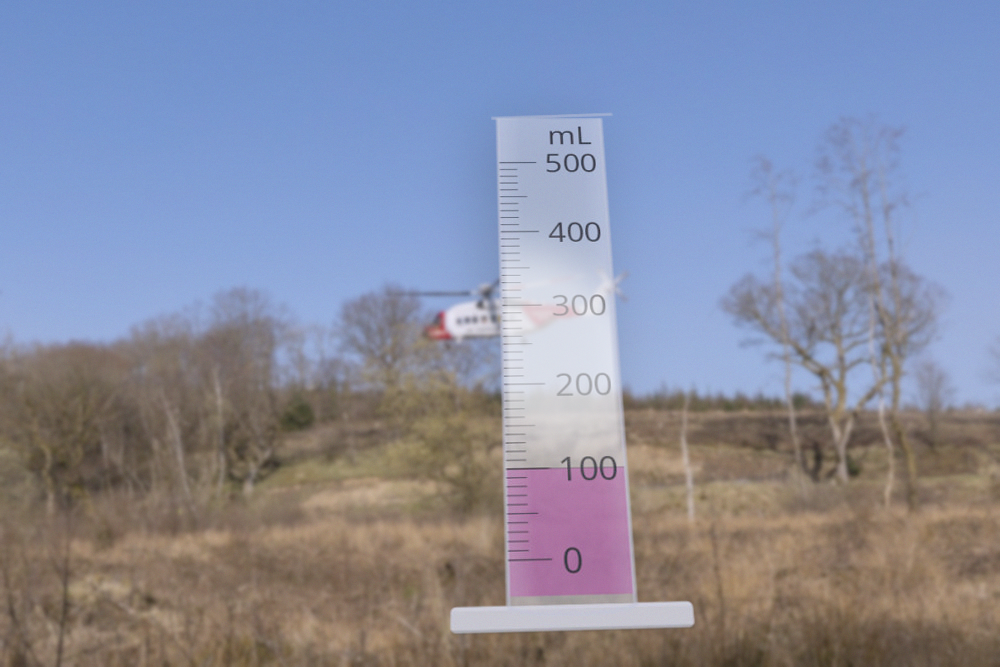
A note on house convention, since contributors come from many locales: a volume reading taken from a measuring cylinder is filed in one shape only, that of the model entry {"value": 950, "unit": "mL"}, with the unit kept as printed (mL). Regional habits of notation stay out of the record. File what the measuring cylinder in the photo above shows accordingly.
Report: {"value": 100, "unit": "mL"}
